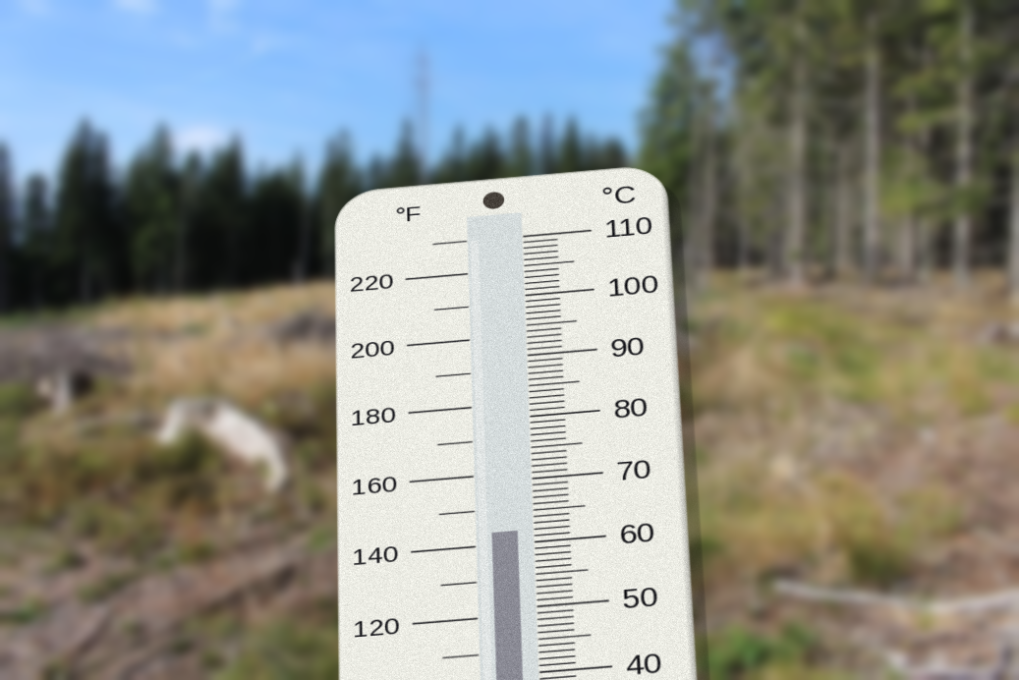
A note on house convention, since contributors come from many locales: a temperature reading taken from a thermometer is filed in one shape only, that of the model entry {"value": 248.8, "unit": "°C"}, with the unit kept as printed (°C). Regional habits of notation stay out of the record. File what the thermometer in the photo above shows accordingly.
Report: {"value": 62, "unit": "°C"}
